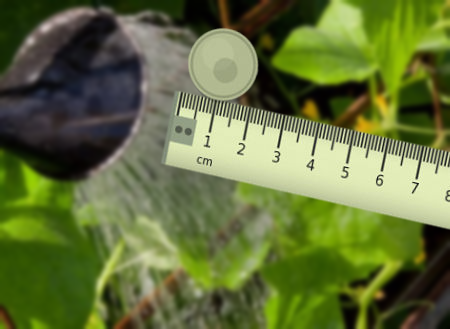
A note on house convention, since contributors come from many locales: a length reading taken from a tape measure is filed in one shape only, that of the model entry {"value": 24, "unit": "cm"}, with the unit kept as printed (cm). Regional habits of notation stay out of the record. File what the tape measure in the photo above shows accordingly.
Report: {"value": 2, "unit": "cm"}
